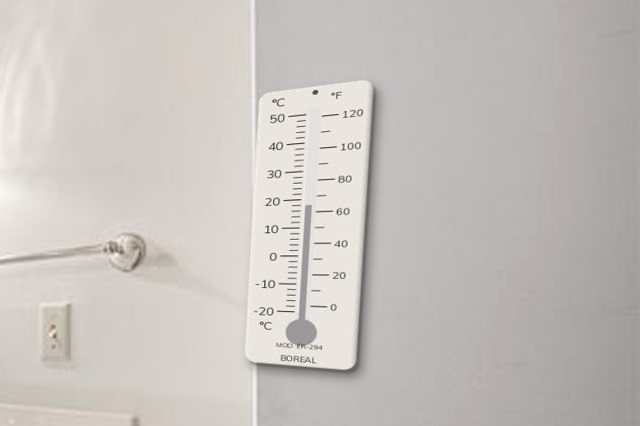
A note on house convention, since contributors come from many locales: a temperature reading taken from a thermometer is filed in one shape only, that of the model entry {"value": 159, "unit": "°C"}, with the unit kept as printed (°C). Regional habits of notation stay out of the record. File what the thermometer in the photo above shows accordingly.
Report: {"value": 18, "unit": "°C"}
